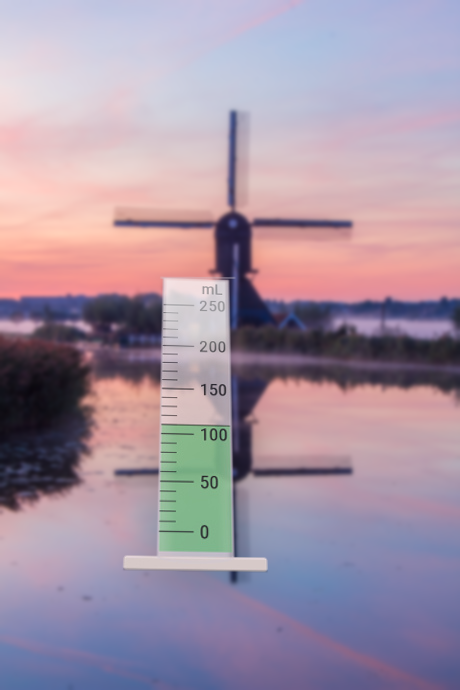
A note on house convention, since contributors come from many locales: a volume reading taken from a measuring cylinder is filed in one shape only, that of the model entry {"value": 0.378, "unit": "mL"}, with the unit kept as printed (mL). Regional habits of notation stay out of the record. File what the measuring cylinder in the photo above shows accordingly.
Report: {"value": 110, "unit": "mL"}
